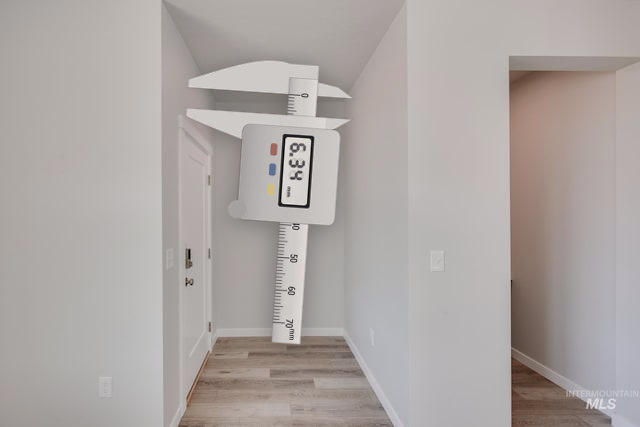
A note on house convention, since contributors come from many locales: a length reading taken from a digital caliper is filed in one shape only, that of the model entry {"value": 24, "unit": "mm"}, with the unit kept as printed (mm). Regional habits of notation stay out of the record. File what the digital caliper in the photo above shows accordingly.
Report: {"value": 6.34, "unit": "mm"}
